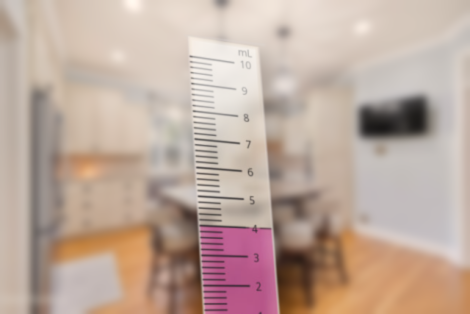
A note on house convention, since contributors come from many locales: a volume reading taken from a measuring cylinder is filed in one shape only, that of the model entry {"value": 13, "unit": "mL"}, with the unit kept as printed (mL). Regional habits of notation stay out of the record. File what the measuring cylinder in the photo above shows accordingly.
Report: {"value": 4, "unit": "mL"}
